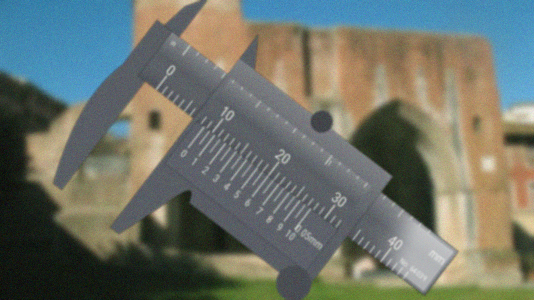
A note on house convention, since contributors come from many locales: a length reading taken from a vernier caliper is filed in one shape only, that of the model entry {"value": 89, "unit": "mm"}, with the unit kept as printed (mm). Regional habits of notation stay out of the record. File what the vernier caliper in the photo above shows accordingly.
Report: {"value": 8.6, "unit": "mm"}
